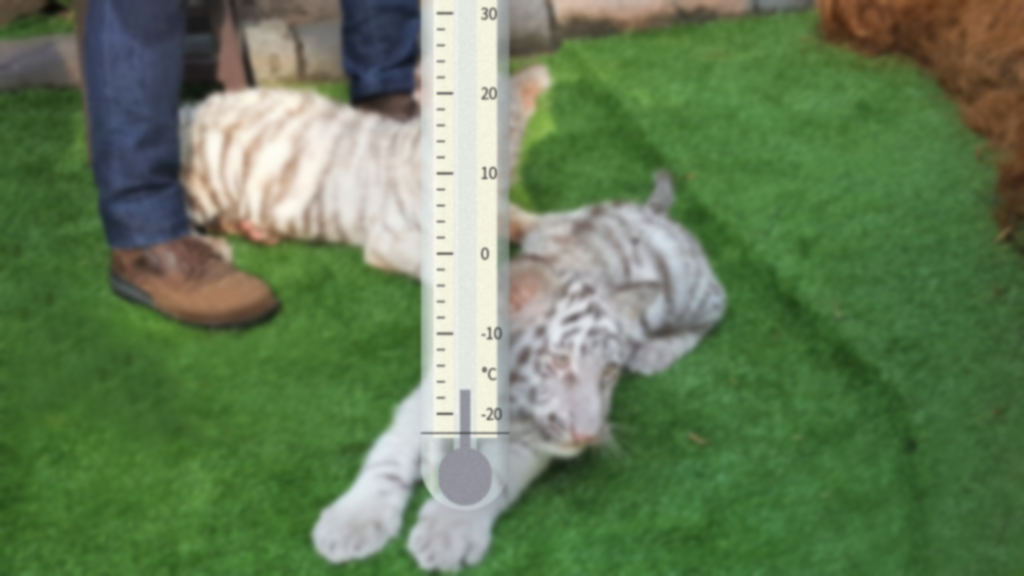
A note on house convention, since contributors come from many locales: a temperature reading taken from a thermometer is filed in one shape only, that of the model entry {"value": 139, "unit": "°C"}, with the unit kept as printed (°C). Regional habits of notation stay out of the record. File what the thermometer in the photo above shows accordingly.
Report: {"value": -17, "unit": "°C"}
